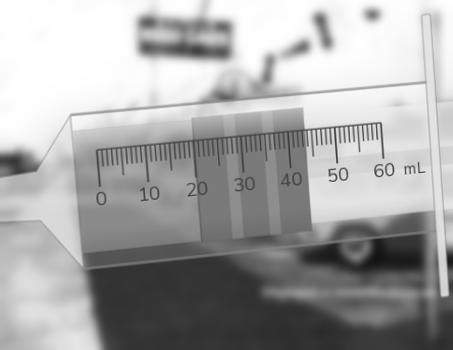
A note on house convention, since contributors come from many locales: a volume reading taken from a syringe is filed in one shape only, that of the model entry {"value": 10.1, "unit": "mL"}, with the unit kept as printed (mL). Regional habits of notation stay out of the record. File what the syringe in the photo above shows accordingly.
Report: {"value": 20, "unit": "mL"}
